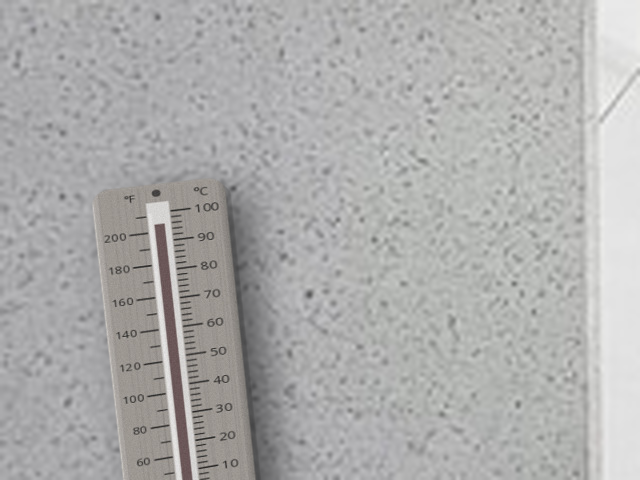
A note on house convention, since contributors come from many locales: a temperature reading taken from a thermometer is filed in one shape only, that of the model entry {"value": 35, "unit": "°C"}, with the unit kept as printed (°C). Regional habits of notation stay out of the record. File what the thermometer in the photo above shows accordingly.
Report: {"value": 96, "unit": "°C"}
